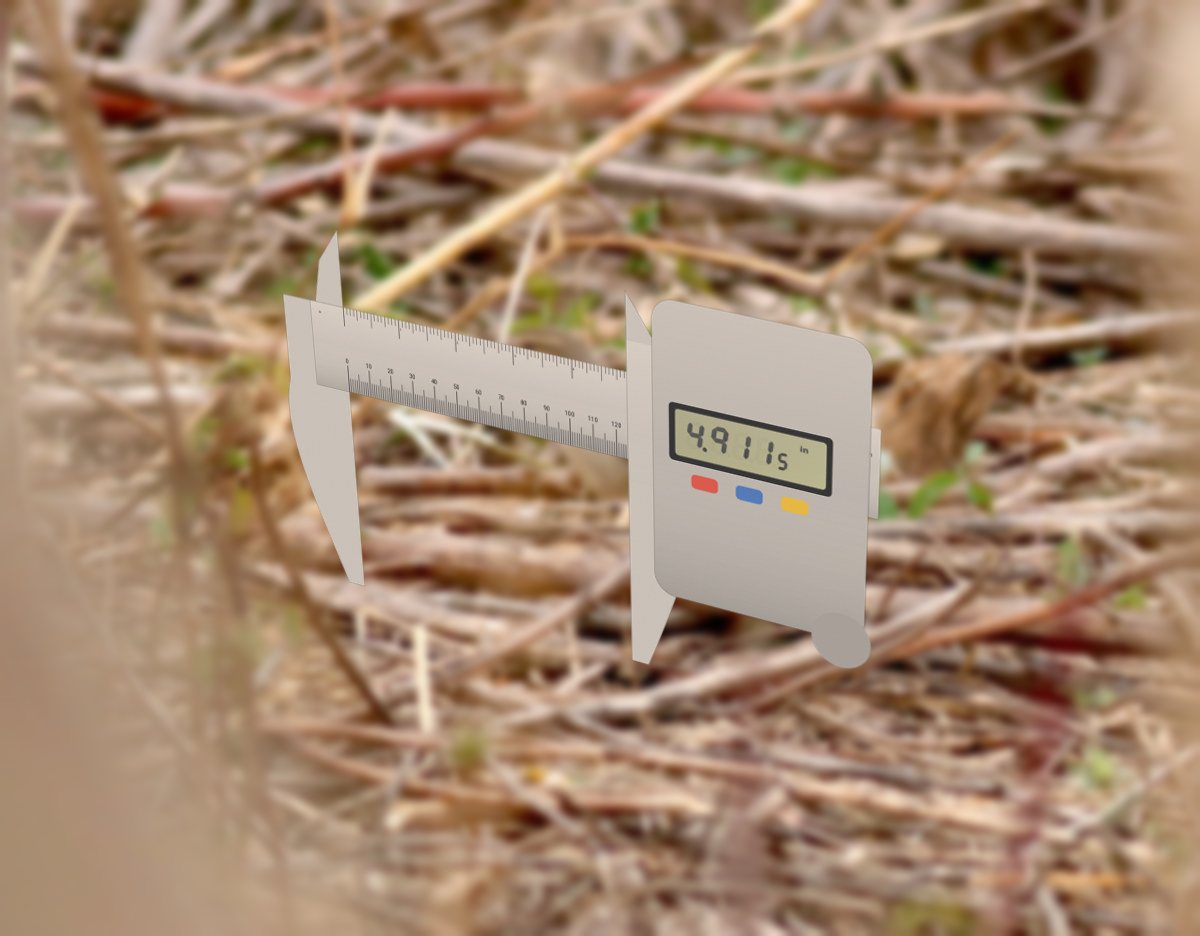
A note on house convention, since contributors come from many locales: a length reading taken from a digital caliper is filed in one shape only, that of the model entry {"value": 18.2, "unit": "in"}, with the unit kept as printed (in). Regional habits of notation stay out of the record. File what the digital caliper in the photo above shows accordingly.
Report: {"value": 4.9115, "unit": "in"}
